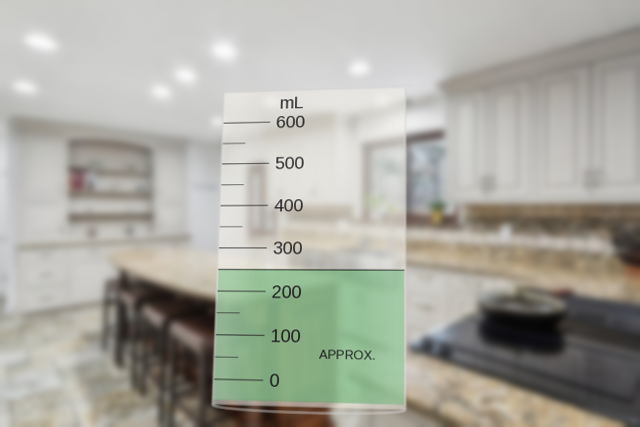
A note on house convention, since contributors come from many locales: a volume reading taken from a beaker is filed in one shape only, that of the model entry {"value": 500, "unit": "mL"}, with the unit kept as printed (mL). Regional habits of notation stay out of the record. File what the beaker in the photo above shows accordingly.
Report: {"value": 250, "unit": "mL"}
